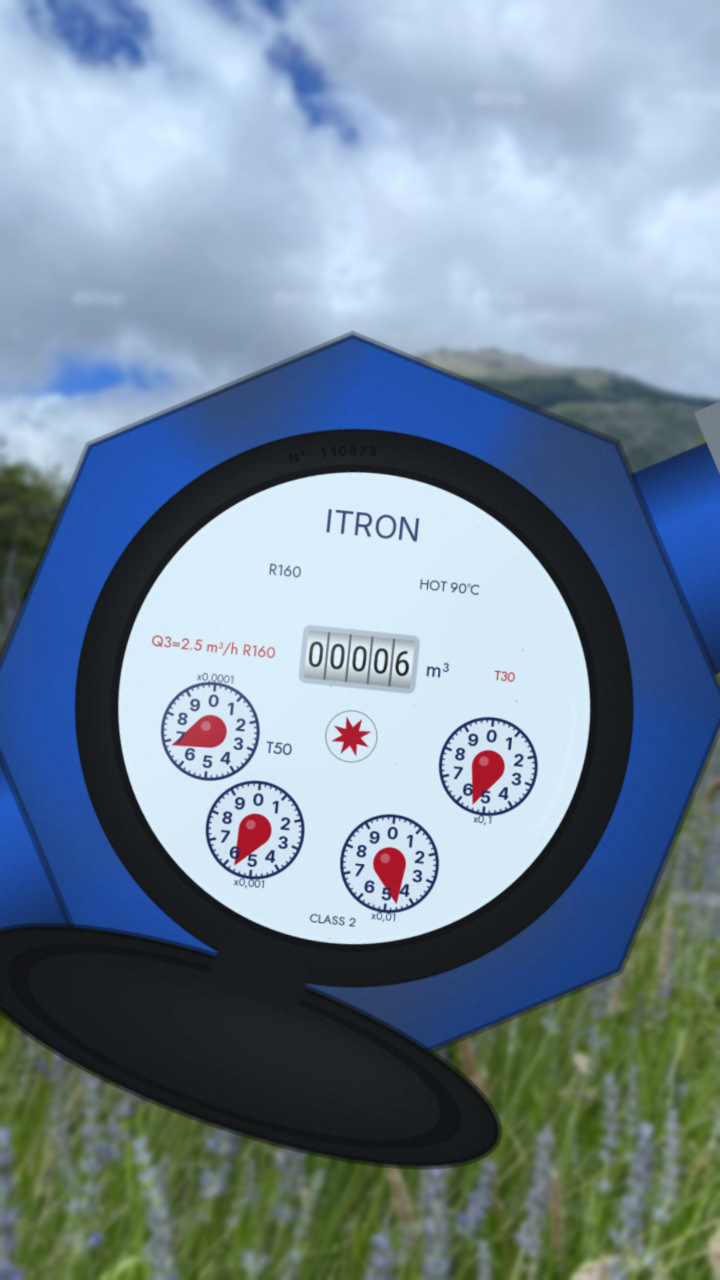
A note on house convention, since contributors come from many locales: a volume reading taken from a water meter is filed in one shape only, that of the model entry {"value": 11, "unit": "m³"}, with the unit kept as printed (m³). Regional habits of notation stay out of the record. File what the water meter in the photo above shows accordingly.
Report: {"value": 6.5456, "unit": "m³"}
